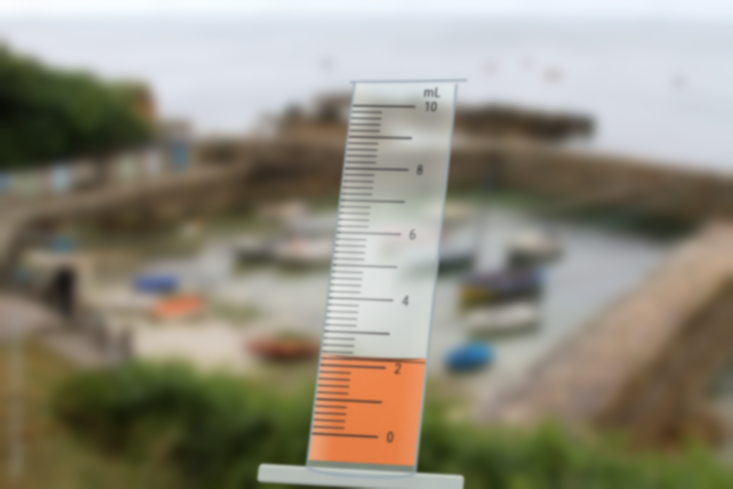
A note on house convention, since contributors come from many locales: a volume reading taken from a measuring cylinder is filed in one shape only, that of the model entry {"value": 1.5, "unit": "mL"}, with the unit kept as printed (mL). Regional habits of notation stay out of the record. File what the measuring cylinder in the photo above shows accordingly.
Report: {"value": 2.2, "unit": "mL"}
